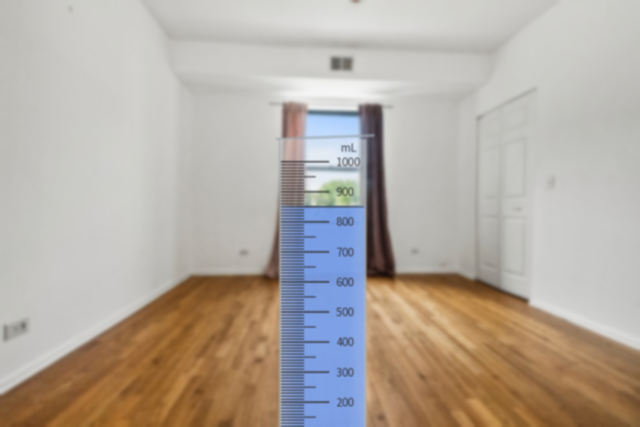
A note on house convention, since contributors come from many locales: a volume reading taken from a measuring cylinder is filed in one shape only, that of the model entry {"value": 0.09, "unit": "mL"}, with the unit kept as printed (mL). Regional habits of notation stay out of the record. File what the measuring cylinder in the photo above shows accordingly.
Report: {"value": 850, "unit": "mL"}
